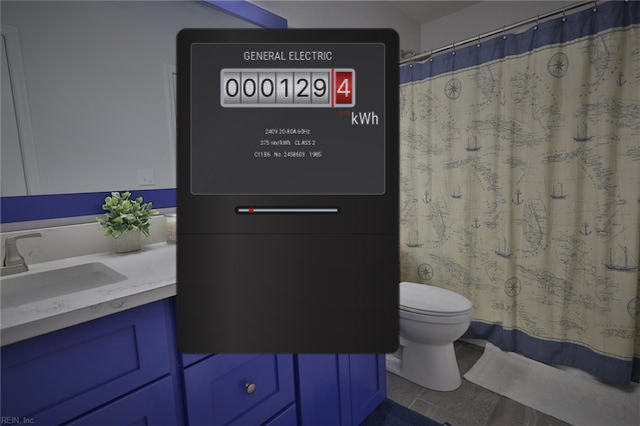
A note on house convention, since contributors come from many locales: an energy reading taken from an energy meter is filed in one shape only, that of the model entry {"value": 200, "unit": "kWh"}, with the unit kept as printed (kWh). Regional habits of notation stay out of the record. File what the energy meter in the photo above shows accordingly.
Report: {"value": 129.4, "unit": "kWh"}
